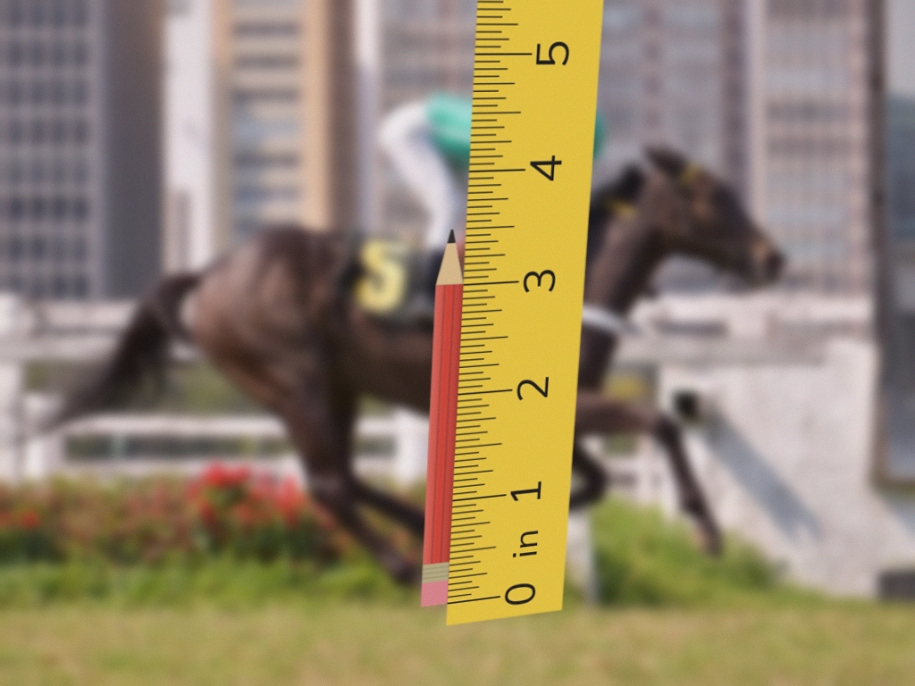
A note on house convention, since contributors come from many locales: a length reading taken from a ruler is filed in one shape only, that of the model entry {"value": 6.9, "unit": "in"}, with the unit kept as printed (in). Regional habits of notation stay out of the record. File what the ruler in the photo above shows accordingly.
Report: {"value": 3.5, "unit": "in"}
